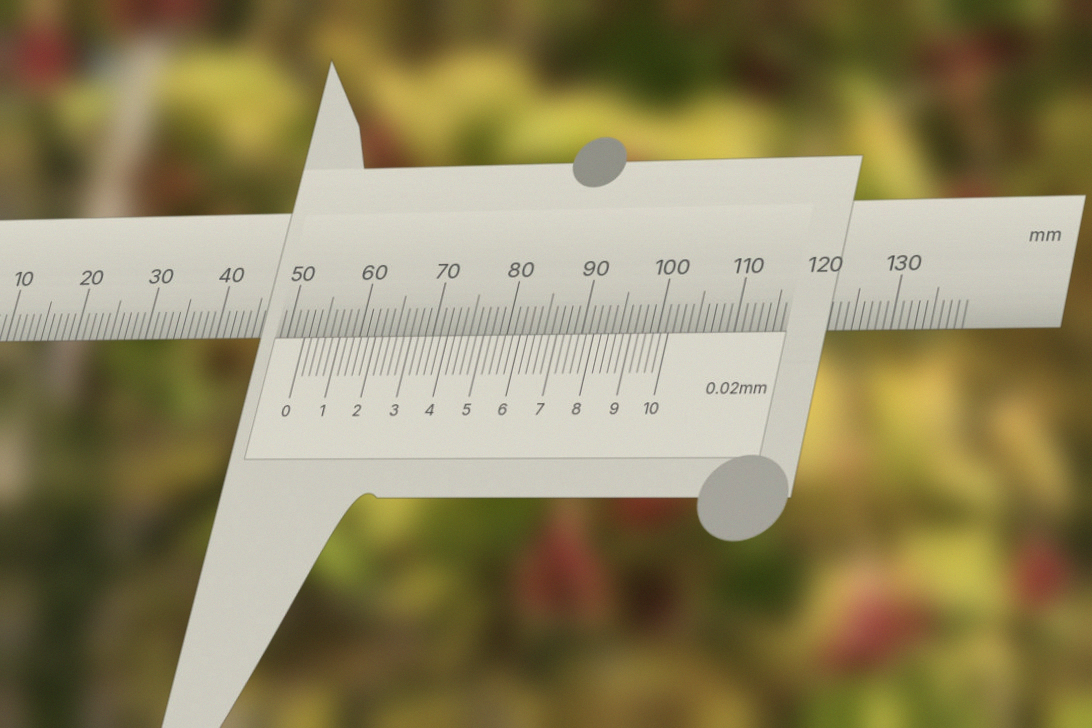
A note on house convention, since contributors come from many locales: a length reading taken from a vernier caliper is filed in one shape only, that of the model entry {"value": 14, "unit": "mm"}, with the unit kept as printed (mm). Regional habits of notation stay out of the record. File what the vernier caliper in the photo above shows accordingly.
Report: {"value": 52.4, "unit": "mm"}
